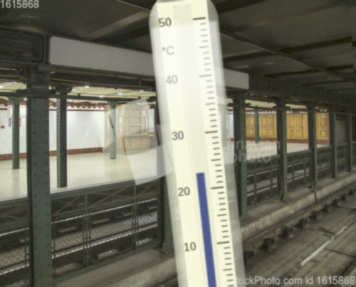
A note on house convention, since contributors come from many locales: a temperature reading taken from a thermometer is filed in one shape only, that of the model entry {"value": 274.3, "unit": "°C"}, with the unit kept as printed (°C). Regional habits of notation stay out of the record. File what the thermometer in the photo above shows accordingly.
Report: {"value": 23, "unit": "°C"}
